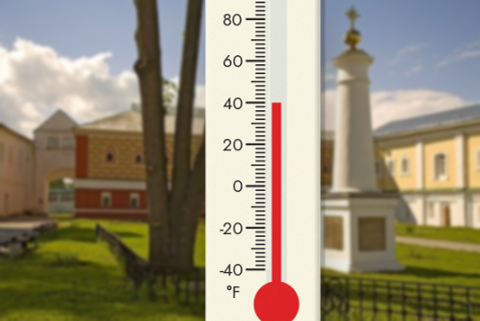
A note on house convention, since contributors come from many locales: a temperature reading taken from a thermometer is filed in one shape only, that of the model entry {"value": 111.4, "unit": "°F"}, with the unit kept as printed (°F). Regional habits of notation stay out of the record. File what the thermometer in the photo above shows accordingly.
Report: {"value": 40, "unit": "°F"}
